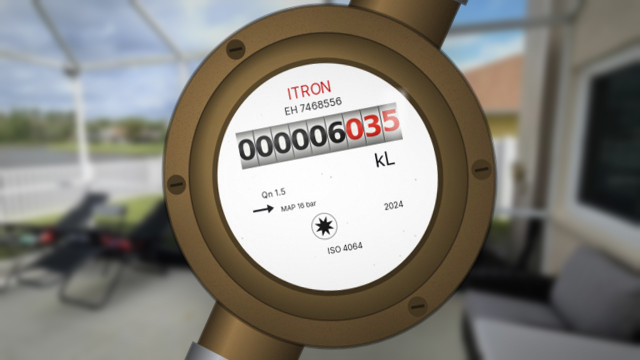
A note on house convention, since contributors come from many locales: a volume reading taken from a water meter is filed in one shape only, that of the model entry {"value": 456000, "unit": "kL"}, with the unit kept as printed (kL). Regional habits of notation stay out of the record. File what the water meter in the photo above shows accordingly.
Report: {"value": 6.035, "unit": "kL"}
